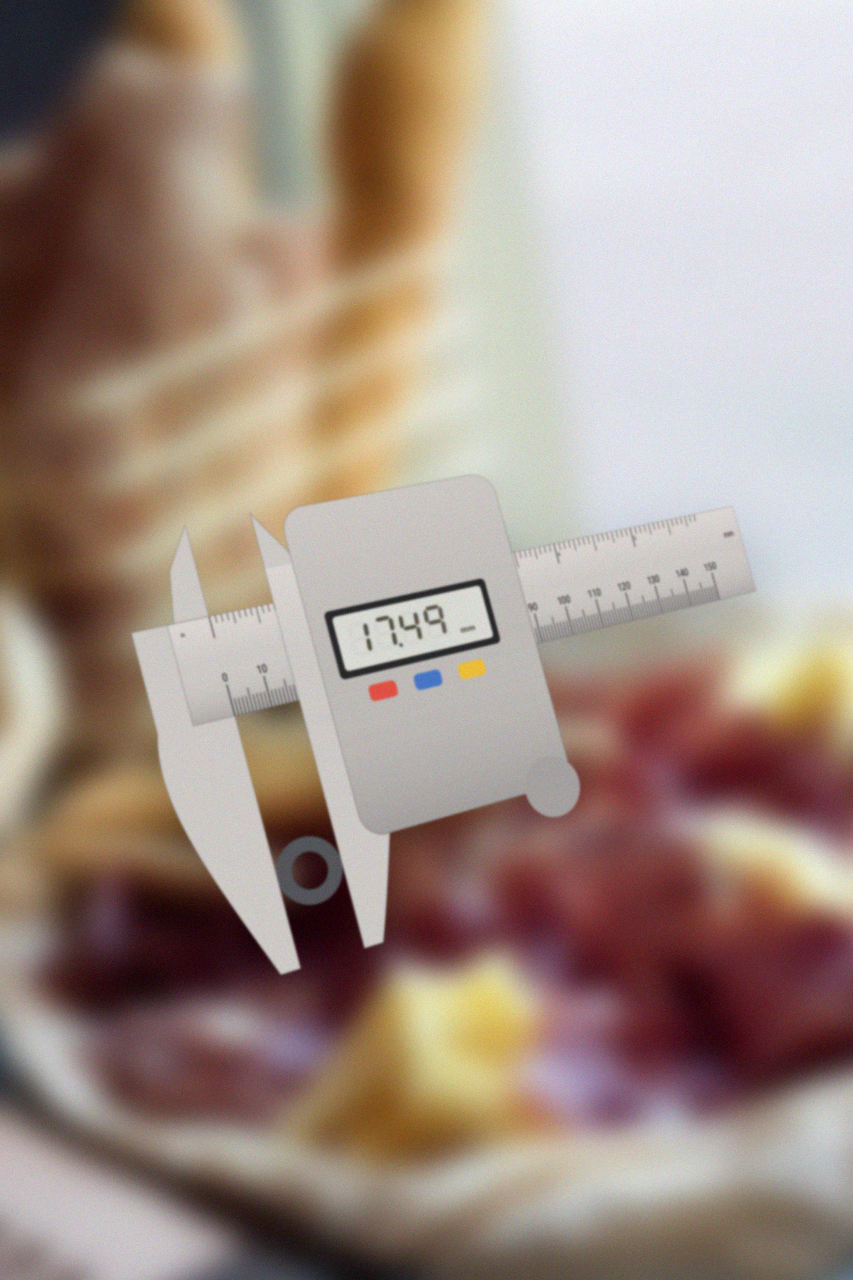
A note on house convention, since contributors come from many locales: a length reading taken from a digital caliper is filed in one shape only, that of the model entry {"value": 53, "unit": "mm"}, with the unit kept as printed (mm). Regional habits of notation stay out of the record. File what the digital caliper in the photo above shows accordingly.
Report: {"value": 17.49, "unit": "mm"}
